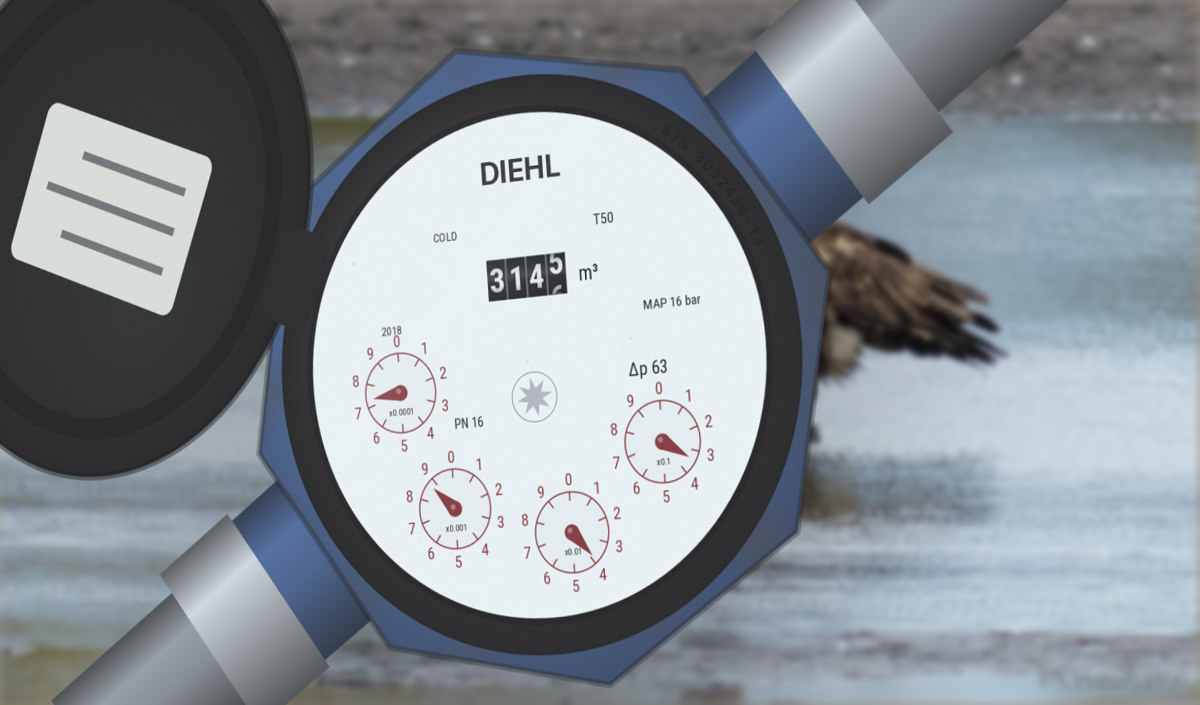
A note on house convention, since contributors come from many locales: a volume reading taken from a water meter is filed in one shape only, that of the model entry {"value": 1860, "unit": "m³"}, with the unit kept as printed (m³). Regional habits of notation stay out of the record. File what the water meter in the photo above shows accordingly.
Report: {"value": 3145.3387, "unit": "m³"}
